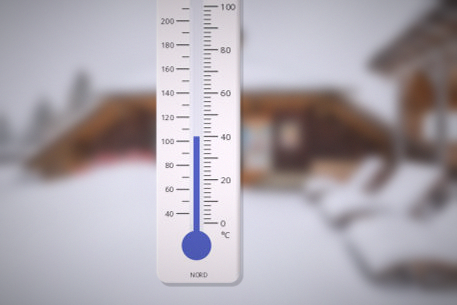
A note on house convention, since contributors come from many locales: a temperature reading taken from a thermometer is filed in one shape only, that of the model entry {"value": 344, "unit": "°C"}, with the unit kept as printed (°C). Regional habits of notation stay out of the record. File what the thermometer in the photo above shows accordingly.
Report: {"value": 40, "unit": "°C"}
